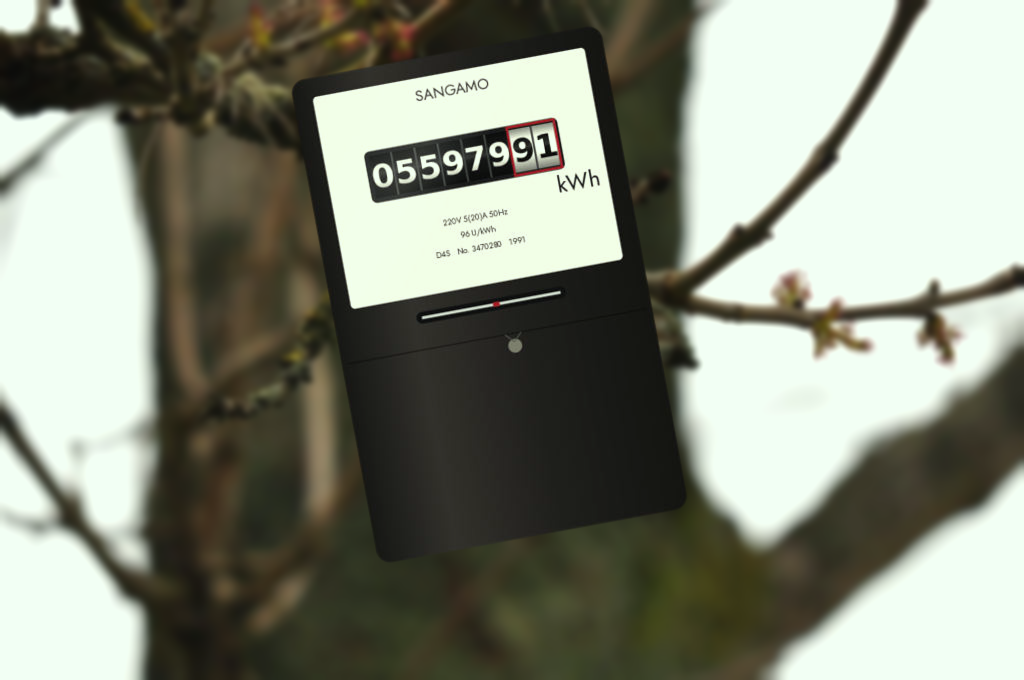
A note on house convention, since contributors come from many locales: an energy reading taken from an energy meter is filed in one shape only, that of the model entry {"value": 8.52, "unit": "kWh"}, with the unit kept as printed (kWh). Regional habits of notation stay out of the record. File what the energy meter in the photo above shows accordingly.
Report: {"value": 55979.91, "unit": "kWh"}
